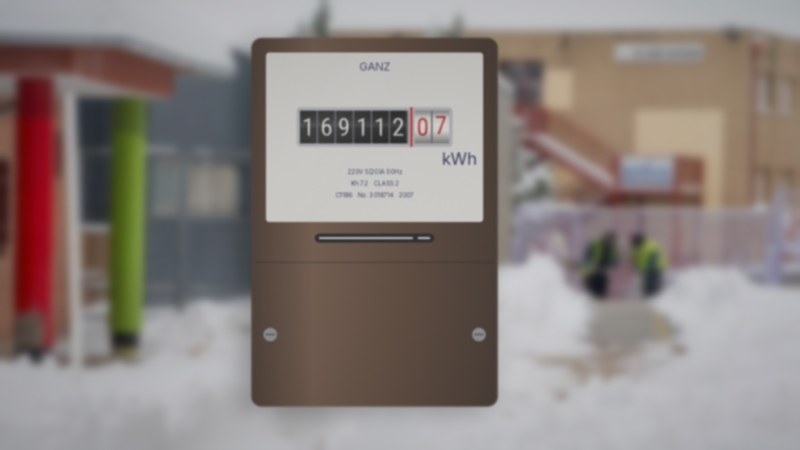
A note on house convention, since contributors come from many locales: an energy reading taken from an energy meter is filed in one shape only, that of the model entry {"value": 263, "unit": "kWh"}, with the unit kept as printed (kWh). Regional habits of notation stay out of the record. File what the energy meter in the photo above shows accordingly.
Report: {"value": 169112.07, "unit": "kWh"}
